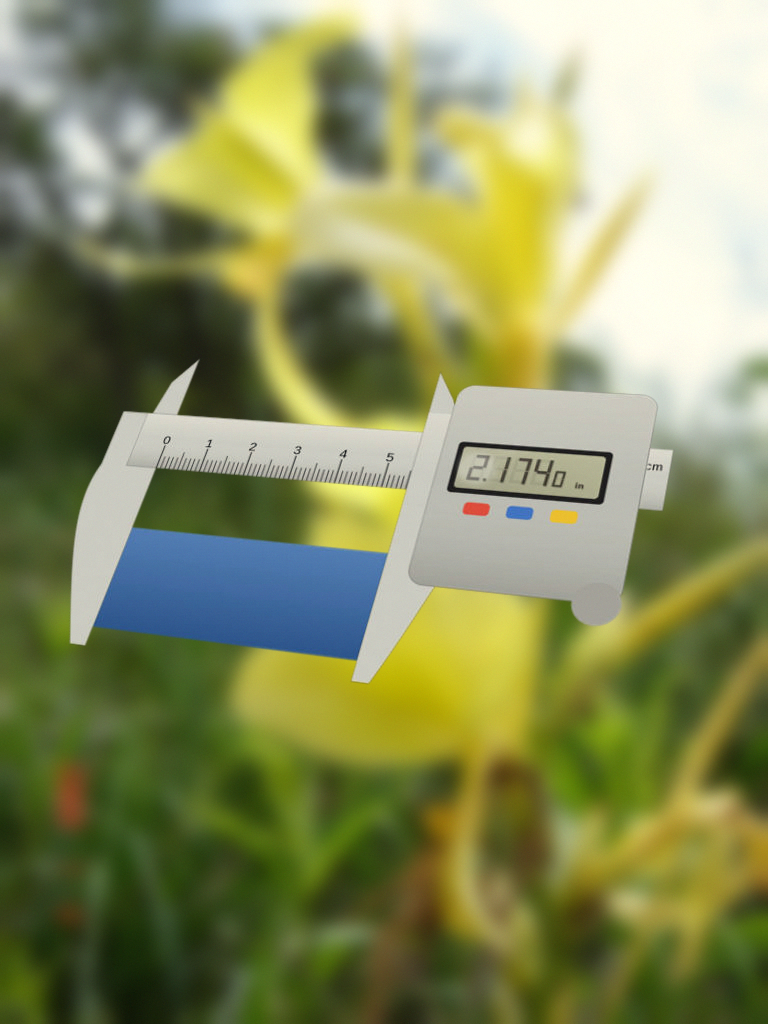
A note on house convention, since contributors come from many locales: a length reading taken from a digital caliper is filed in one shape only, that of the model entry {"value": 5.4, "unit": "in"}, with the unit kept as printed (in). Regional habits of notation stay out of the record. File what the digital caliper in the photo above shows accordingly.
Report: {"value": 2.1740, "unit": "in"}
